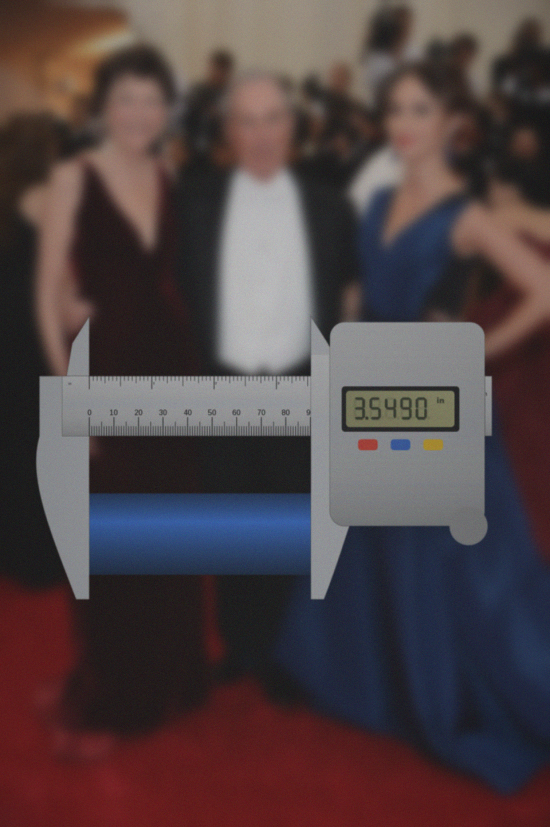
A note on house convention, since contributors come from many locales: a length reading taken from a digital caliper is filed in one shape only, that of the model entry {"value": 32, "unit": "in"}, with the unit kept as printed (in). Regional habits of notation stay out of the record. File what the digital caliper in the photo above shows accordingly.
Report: {"value": 3.5490, "unit": "in"}
